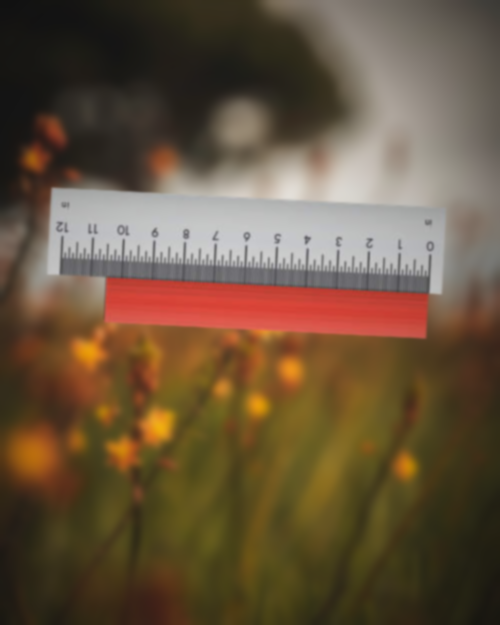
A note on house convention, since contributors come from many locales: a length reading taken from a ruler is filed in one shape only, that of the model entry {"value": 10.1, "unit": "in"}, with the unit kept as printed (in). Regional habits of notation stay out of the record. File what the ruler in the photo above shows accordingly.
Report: {"value": 10.5, "unit": "in"}
